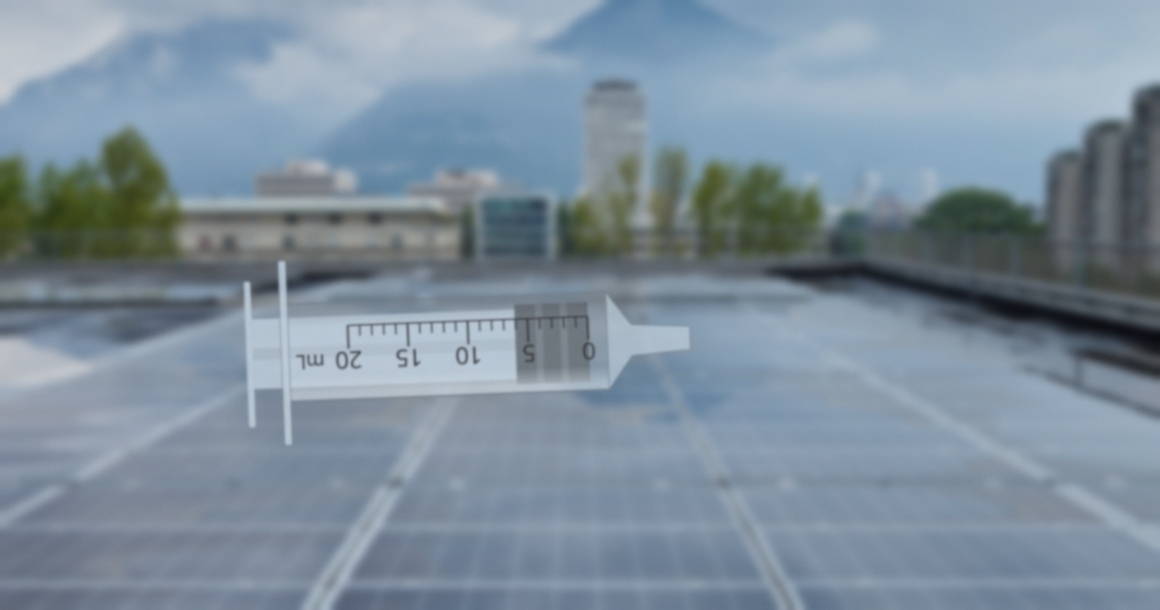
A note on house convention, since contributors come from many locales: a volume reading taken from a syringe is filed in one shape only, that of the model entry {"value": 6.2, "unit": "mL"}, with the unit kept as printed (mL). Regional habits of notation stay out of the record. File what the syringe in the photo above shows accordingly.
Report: {"value": 0, "unit": "mL"}
